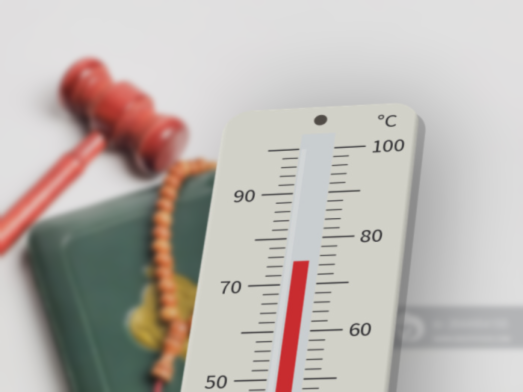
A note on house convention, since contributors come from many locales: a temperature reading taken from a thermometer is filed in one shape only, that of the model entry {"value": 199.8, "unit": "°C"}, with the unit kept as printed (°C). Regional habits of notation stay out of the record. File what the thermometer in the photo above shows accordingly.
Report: {"value": 75, "unit": "°C"}
